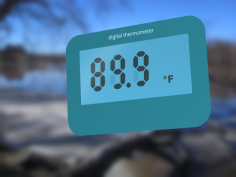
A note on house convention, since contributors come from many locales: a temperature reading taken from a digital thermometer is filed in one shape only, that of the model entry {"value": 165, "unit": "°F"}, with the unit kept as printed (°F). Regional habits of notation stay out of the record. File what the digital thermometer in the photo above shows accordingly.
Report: {"value": 89.9, "unit": "°F"}
